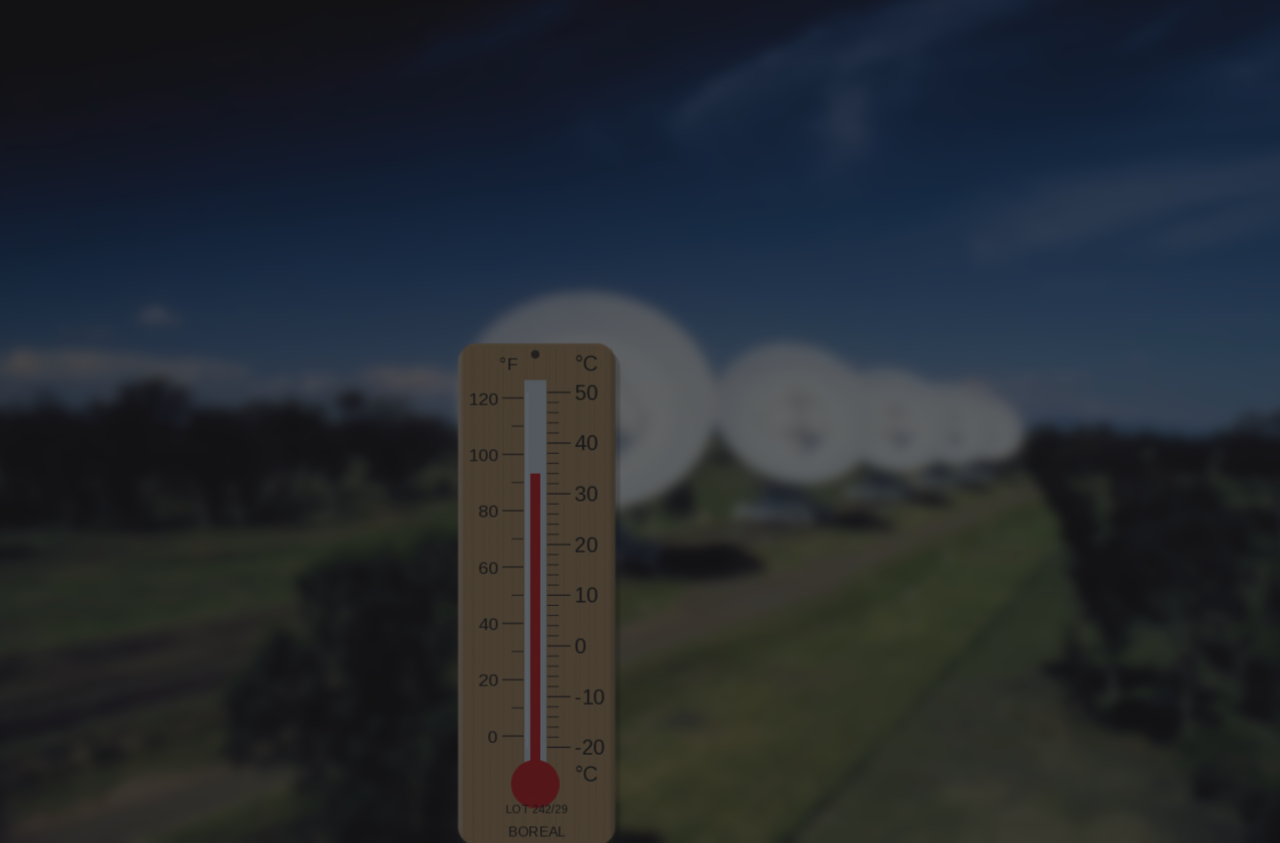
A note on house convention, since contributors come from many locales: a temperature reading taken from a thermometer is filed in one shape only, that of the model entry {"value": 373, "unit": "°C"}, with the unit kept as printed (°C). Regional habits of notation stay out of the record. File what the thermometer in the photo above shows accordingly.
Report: {"value": 34, "unit": "°C"}
